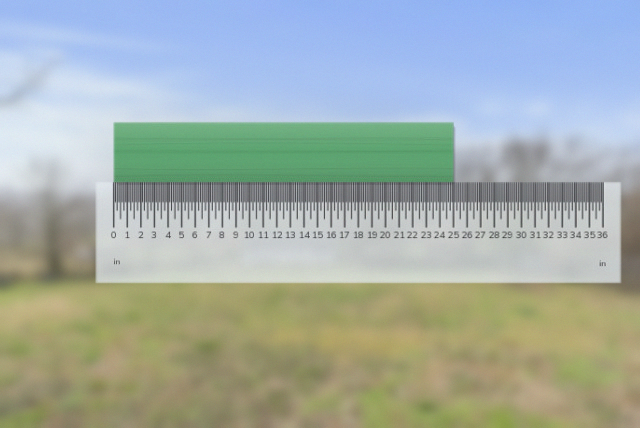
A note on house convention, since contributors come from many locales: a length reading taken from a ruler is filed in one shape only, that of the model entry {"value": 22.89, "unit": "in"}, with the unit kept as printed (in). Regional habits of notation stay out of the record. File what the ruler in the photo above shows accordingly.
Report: {"value": 25, "unit": "in"}
